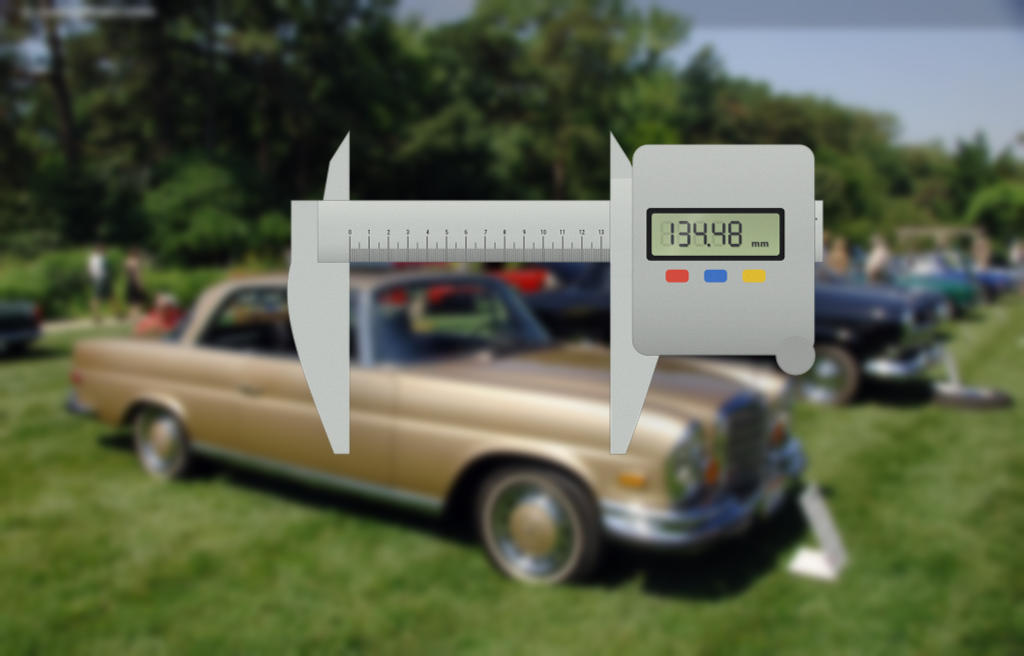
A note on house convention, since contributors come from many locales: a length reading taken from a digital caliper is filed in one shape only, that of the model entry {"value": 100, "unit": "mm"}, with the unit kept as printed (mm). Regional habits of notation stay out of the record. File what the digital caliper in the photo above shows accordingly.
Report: {"value": 134.48, "unit": "mm"}
